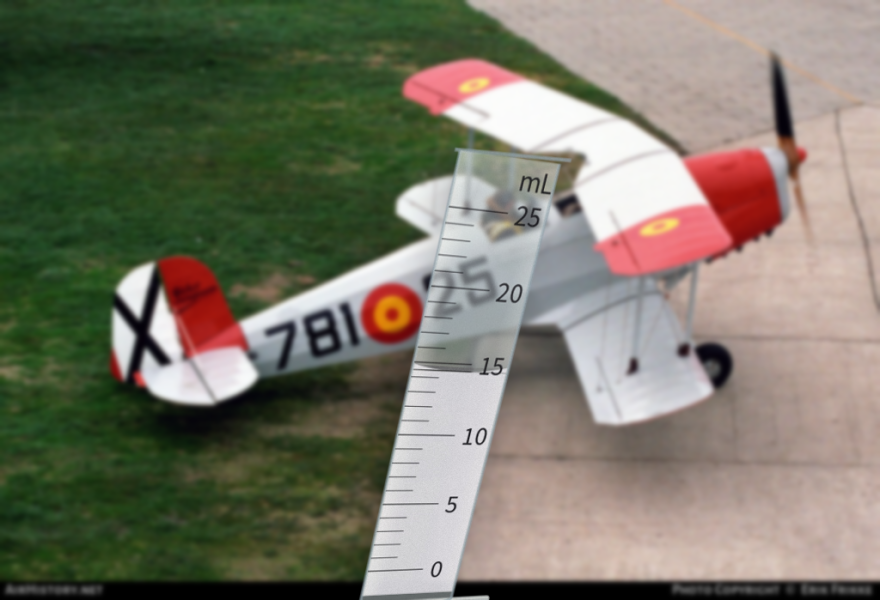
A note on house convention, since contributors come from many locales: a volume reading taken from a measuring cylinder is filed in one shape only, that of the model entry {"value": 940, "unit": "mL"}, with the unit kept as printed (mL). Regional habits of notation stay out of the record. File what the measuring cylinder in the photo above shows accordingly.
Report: {"value": 14.5, "unit": "mL"}
